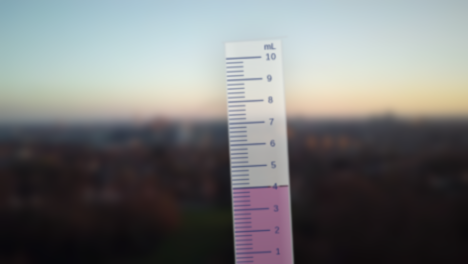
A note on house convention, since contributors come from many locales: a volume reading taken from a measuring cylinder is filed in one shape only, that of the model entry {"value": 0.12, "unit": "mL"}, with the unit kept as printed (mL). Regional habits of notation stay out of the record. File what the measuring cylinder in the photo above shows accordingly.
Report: {"value": 4, "unit": "mL"}
